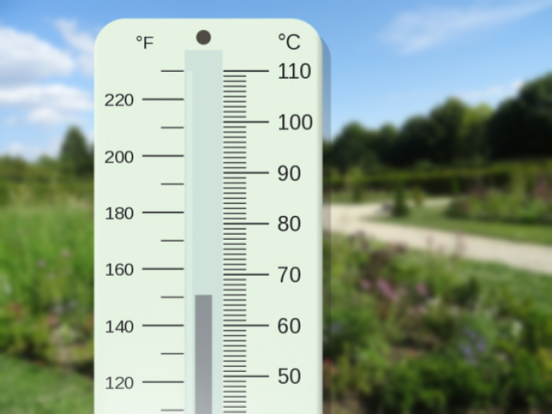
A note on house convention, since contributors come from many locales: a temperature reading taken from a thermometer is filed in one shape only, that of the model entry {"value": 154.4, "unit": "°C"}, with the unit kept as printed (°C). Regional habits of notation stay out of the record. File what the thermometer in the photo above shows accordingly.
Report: {"value": 66, "unit": "°C"}
